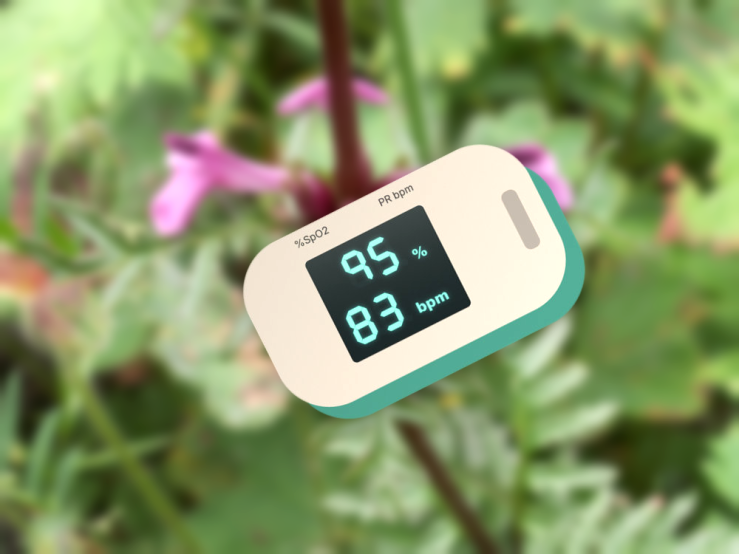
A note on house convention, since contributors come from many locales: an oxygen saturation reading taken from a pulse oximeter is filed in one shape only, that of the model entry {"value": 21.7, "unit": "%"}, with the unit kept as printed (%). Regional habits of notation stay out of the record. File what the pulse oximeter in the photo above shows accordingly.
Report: {"value": 95, "unit": "%"}
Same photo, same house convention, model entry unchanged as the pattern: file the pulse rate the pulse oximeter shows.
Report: {"value": 83, "unit": "bpm"}
